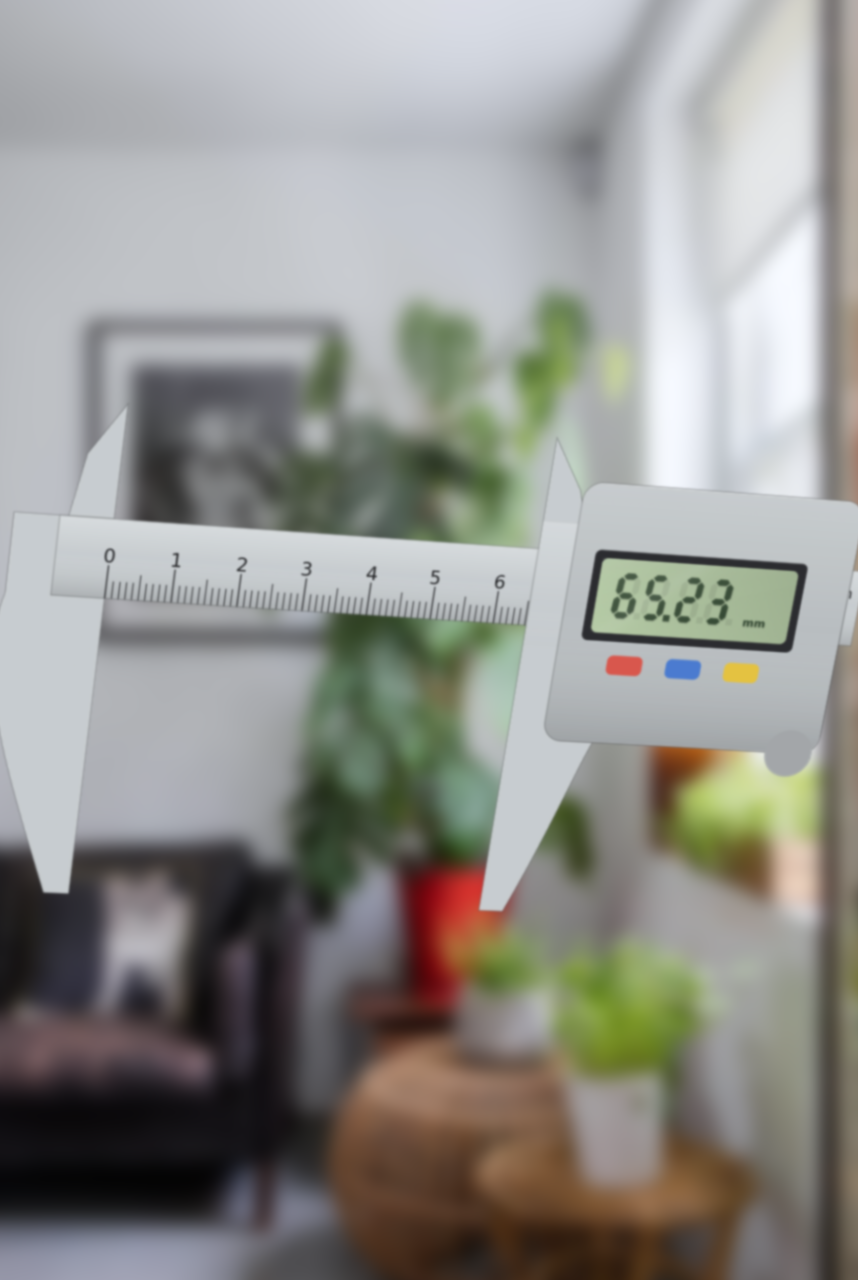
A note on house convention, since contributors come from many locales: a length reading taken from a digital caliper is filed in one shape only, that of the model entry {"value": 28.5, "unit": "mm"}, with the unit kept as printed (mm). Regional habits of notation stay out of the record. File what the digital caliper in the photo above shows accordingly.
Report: {"value": 65.23, "unit": "mm"}
